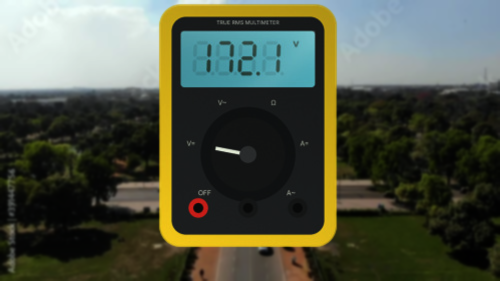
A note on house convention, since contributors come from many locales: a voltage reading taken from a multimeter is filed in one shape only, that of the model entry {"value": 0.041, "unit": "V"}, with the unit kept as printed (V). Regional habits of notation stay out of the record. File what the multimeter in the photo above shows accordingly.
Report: {"value": 172.1, "unit": "V"}
